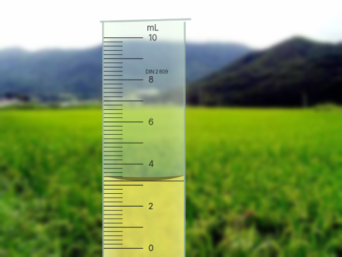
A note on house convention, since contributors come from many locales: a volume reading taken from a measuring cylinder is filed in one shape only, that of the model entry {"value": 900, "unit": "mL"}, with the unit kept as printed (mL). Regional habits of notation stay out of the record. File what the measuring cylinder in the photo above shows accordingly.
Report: {"value": 3.2, "unit": "mL"}
